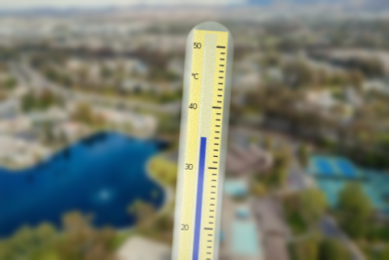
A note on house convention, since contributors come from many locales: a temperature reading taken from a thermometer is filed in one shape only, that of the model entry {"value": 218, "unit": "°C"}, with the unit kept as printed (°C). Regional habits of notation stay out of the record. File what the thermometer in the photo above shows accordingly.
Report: {"value": 35, "unit": "°C"}
